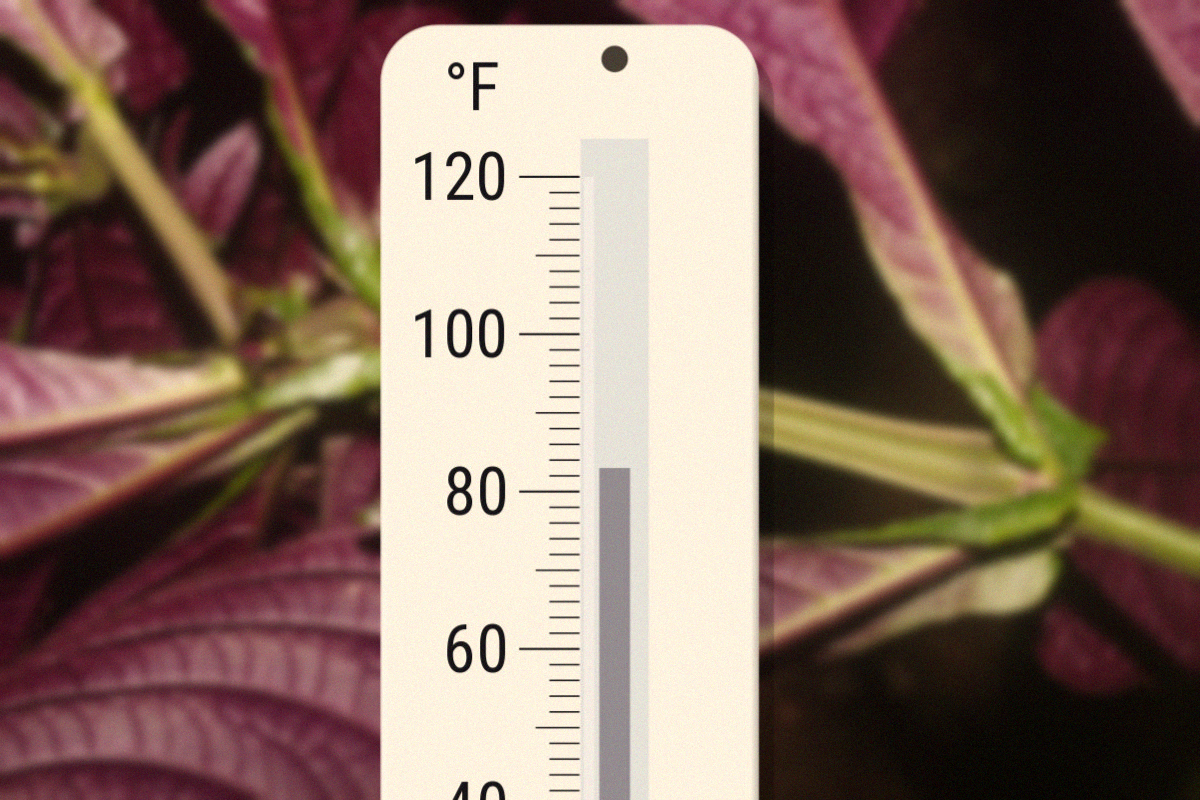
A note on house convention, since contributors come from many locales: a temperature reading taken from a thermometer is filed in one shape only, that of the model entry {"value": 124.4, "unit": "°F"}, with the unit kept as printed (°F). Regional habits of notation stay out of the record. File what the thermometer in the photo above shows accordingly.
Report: {"value": 83, "unit": "°F"}
